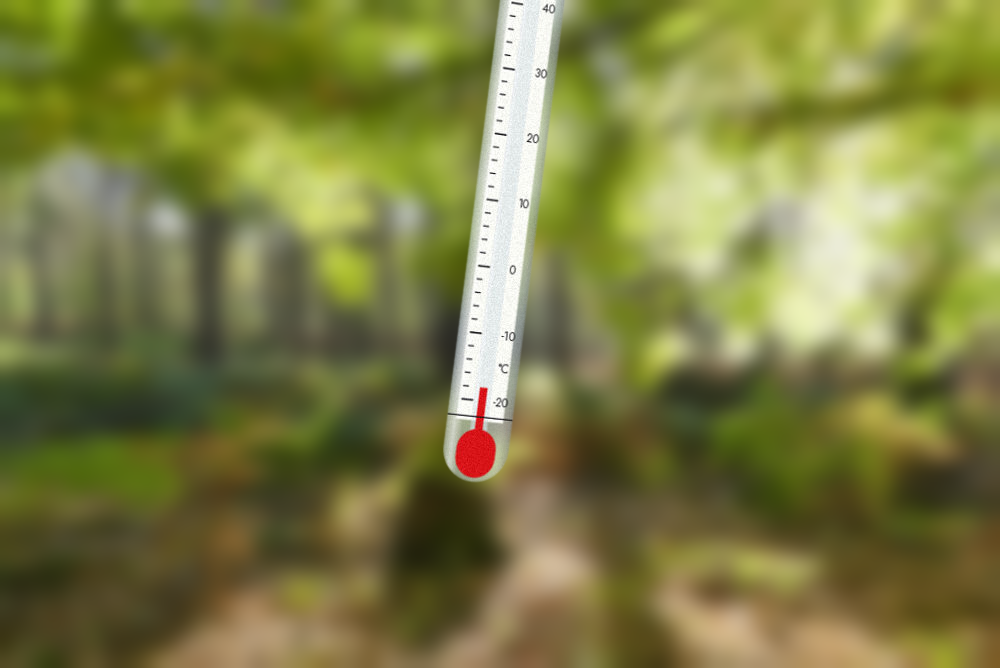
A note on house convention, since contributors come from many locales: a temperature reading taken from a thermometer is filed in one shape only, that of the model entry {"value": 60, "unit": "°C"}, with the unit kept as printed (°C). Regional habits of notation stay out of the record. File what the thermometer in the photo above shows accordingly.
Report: {"value": -18, "unit": "°C"}
